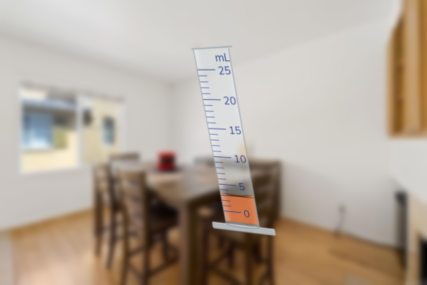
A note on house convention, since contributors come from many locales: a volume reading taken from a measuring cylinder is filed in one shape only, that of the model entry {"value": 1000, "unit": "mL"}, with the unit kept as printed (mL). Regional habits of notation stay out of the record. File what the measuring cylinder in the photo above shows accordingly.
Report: {"value": 3, "unit": "mL"}
